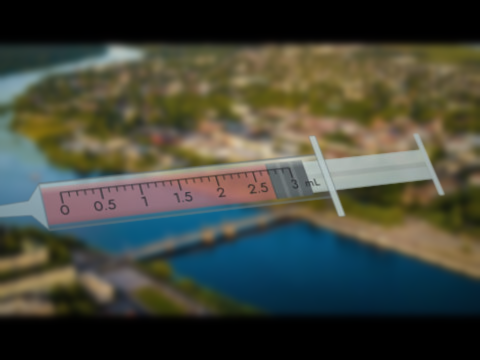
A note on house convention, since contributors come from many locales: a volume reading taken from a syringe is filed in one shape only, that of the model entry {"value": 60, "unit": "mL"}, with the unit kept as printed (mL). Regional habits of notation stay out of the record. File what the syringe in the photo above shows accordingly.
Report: {"value": 2.7, "unit": "mL"}
